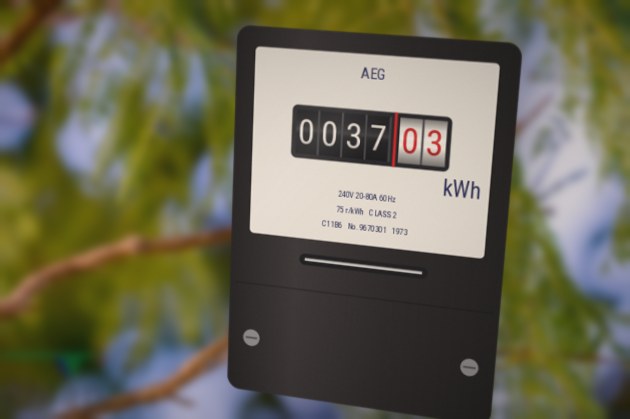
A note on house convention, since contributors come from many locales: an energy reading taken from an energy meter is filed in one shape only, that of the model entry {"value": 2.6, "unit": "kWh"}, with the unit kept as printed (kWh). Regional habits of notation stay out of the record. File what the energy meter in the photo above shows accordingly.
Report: {"value": 37.03, "unit": "kWh"}
